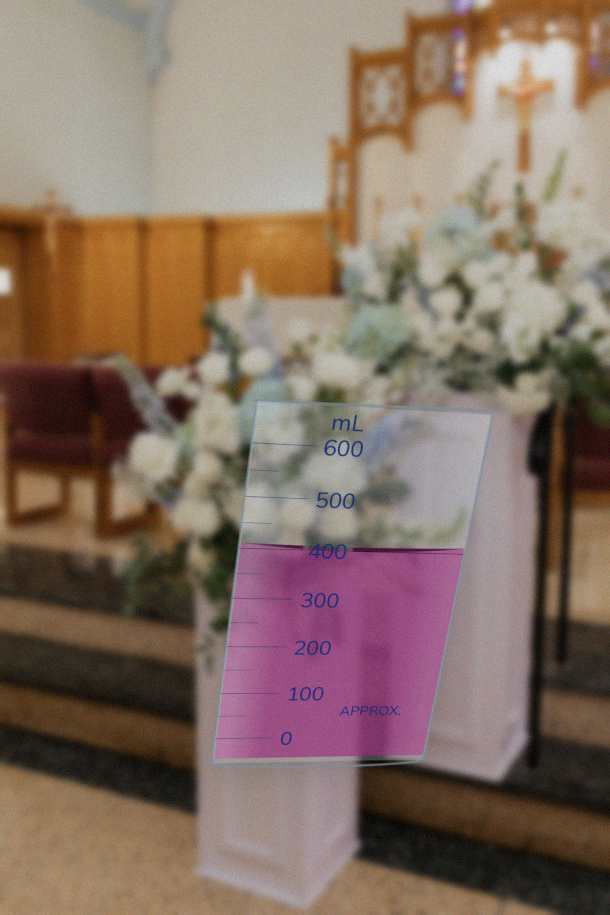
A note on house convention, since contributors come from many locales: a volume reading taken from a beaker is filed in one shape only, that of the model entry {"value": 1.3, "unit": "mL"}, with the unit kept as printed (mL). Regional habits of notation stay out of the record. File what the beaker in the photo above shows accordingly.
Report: {"value": 400, "unit": "mL"}
